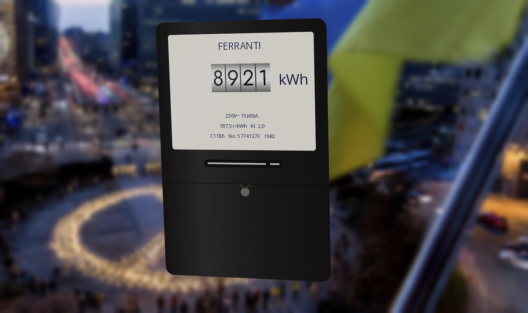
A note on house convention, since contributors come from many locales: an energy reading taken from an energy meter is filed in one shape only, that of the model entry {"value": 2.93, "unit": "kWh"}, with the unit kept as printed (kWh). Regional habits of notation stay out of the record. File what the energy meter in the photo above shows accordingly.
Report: {"value": 8921, "unit": "kWh"}
